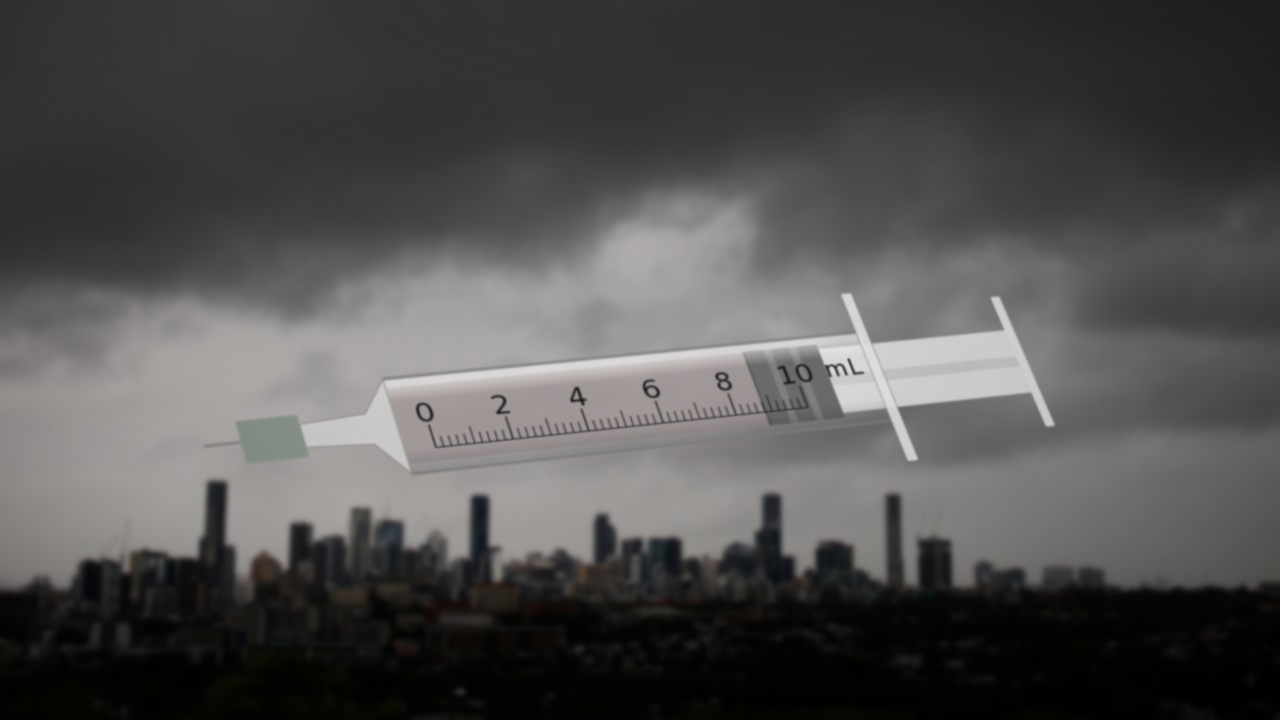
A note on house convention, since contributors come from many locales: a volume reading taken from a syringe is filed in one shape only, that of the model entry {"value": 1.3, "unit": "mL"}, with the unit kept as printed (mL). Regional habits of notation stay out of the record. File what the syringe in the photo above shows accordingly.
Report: {"value": 8.8, "unit": "mL"}
